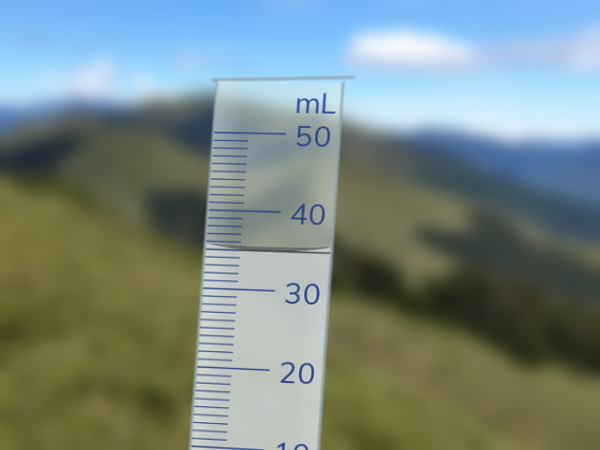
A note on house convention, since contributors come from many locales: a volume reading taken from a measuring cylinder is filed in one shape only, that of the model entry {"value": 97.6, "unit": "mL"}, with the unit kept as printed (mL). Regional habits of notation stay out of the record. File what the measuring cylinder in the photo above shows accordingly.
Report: {"value": 35, "unit": "mL"}
